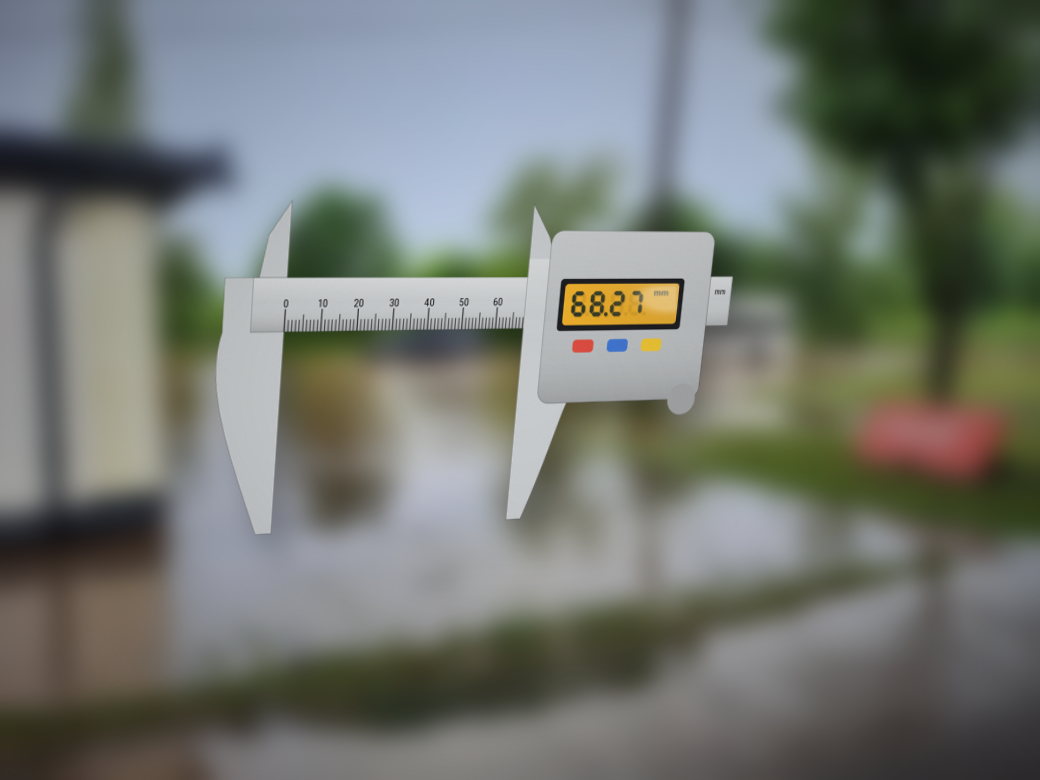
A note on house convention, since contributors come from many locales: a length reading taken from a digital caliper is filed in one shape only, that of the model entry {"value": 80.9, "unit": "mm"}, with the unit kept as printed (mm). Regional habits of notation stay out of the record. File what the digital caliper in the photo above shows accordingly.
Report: {"value": 68.27, "unit": "mm"}
